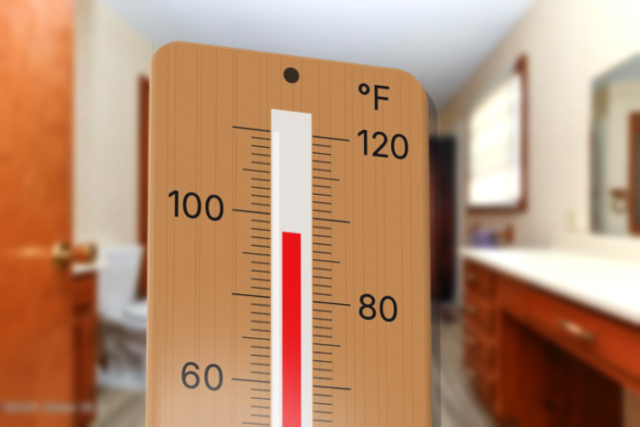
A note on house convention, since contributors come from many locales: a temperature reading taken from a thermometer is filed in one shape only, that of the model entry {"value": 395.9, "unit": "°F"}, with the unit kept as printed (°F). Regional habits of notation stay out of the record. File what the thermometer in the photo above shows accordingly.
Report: {"value": 96, "unit": "°F"}
